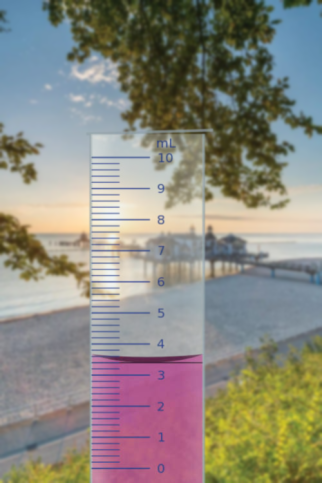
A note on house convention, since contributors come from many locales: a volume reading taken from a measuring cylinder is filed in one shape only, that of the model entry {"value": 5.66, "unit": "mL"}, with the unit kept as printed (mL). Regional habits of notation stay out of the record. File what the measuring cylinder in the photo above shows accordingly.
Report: {"value": 3.4, "unit": "mL"}
